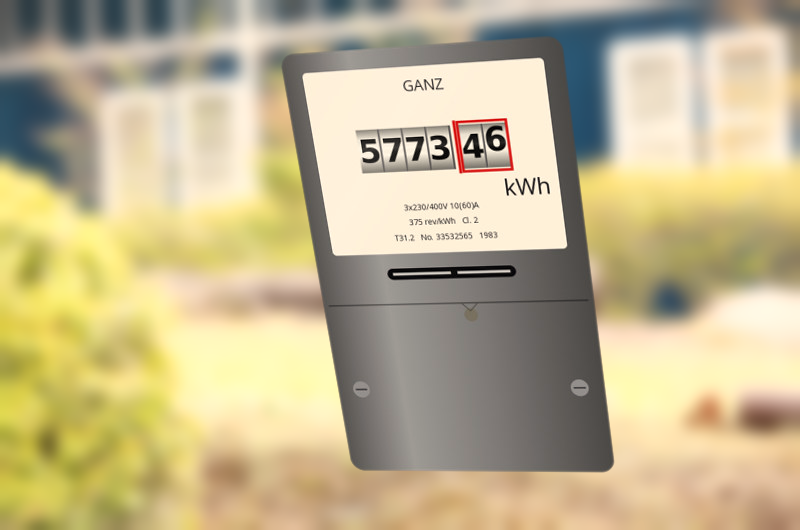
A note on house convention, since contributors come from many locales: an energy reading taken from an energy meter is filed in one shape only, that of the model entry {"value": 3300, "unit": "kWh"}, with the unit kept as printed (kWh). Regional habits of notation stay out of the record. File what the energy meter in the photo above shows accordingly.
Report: {"value": 5773.46, "unit": "kWh"}
